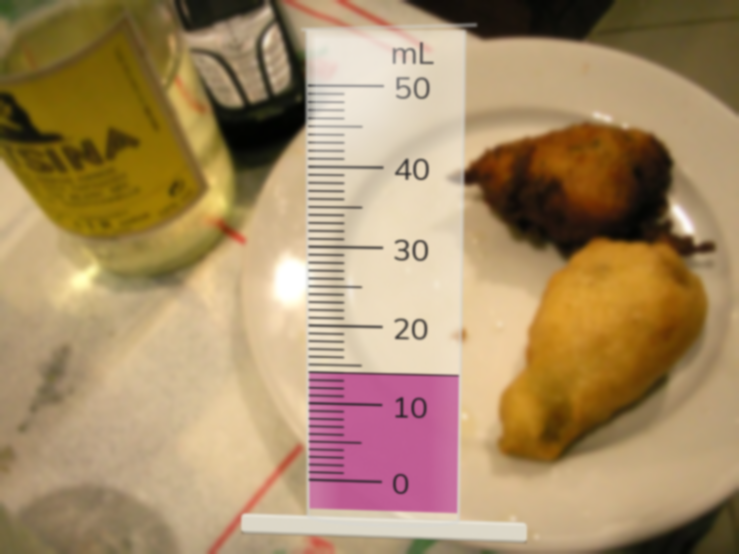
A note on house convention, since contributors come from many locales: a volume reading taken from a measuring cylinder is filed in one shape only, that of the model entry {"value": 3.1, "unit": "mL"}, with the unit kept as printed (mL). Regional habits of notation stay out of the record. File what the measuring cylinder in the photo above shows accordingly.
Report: {"value": 14, "unit": "mL"}
